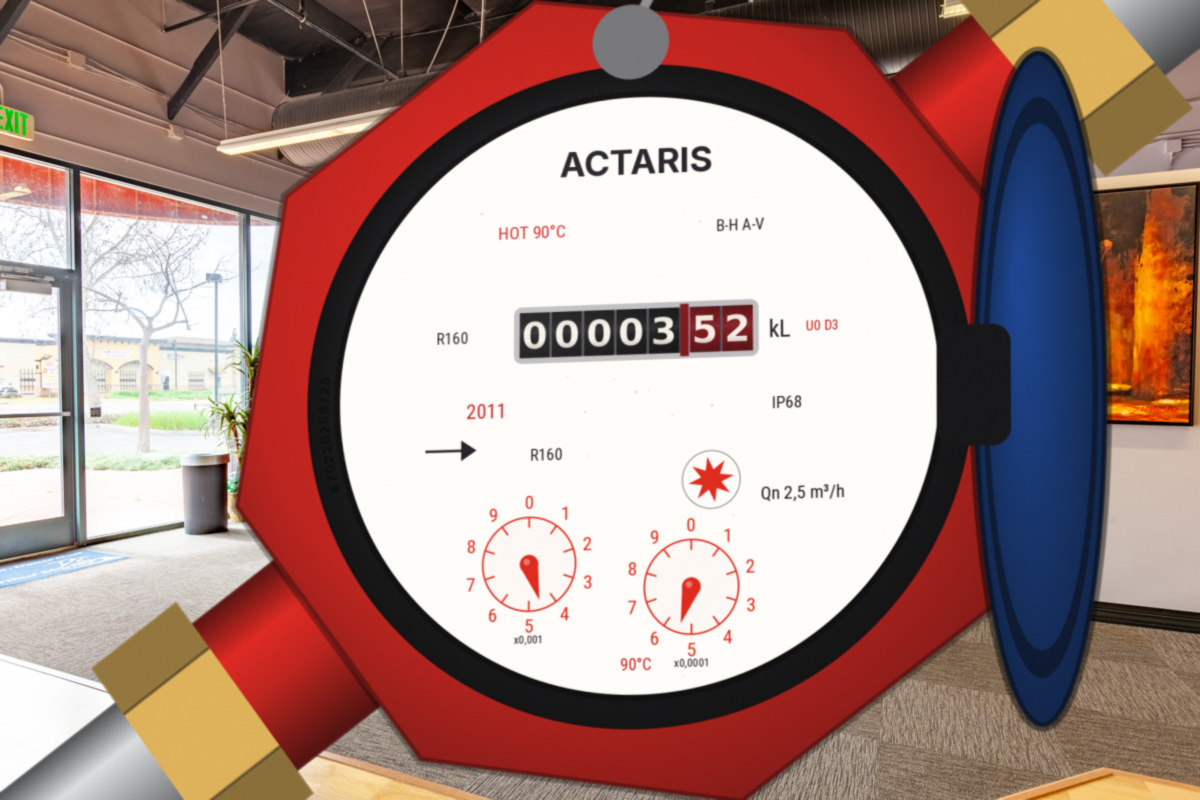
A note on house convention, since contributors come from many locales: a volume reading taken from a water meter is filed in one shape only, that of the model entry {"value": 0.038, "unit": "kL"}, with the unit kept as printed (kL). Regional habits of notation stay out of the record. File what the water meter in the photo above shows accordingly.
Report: {"value": 3.5245, "unit": "kL"}
